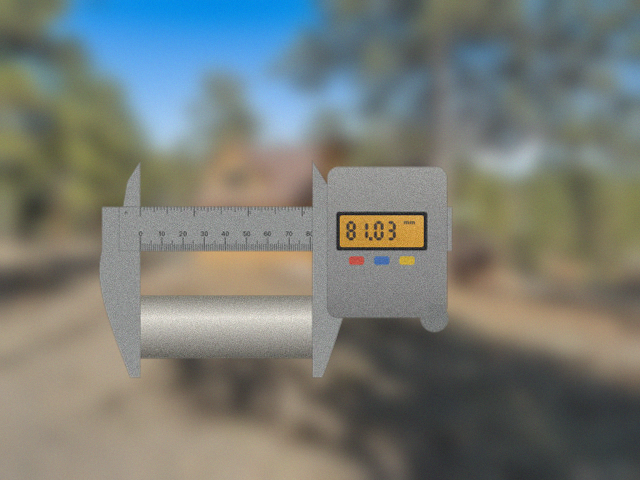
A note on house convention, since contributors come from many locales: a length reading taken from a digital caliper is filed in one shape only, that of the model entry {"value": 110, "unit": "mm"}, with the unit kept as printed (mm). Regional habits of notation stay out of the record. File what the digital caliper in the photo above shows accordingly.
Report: {"value": 81.03, "unit": "mm"}
